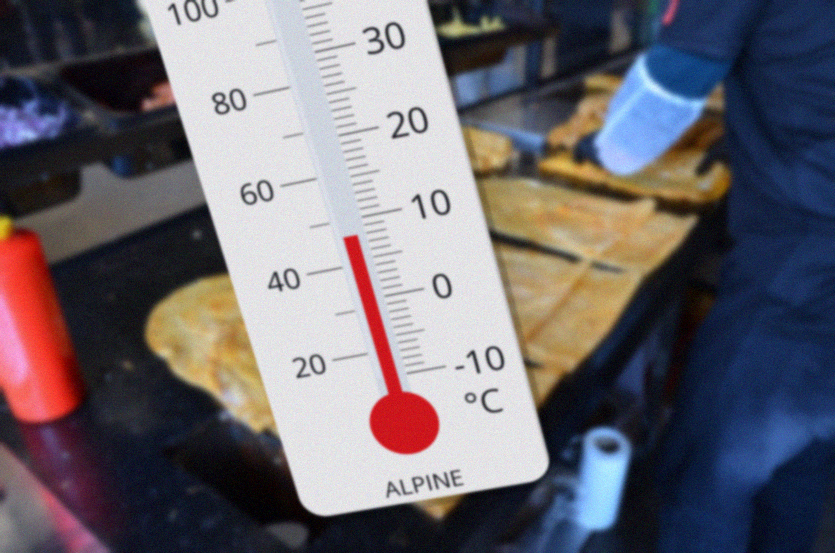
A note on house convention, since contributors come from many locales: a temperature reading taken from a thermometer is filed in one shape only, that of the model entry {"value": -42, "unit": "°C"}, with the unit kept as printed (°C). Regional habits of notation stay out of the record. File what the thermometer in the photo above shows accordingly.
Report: {"value": 8, "unit": "°C"}
